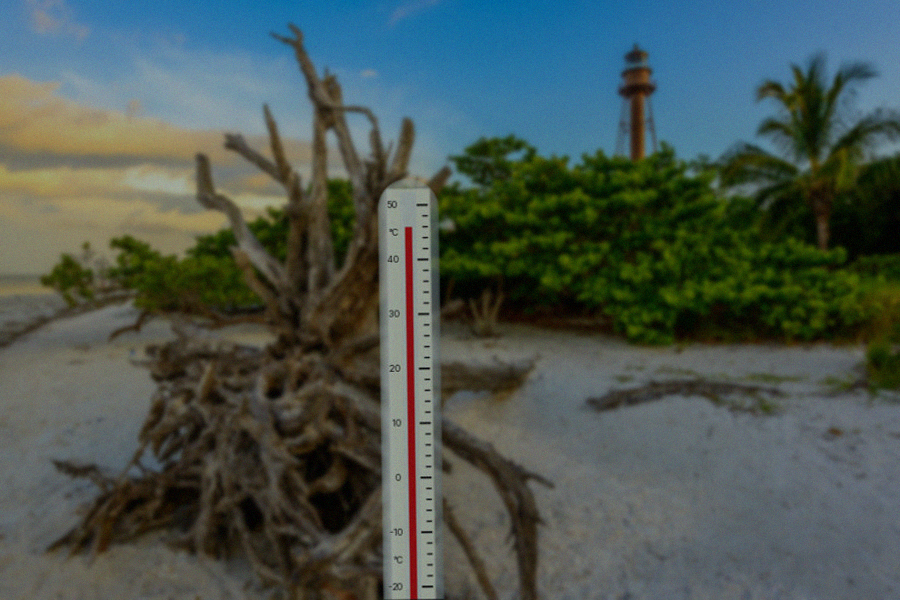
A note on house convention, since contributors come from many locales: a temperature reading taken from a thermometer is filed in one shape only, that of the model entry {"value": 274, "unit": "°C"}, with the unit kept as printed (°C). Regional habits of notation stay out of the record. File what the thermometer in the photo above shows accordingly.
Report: {"value": 46, "unit": "°C"}
